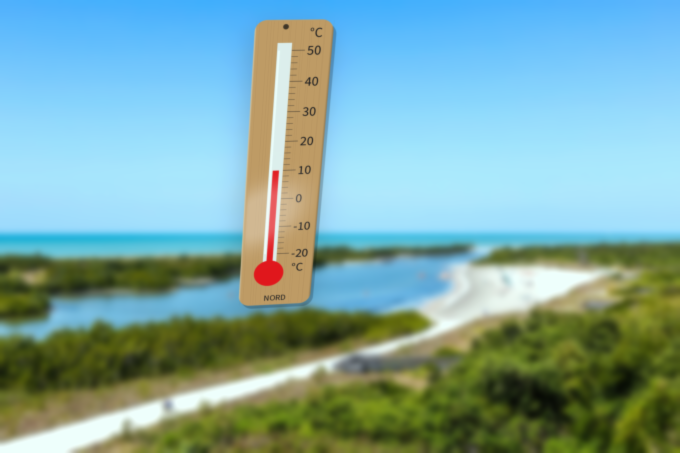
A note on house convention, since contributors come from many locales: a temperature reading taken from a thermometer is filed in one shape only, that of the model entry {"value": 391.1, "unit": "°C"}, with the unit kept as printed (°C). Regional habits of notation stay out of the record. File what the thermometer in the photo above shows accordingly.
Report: {"value": 10, "unit": "°C"}
